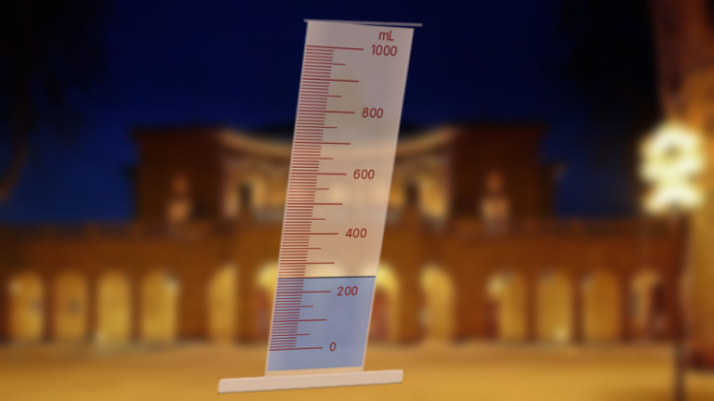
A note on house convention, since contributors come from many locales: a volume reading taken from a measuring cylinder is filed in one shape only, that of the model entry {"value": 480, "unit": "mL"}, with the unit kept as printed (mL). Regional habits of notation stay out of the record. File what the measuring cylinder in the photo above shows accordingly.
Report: {"value": 250, "unit": "mL"}
